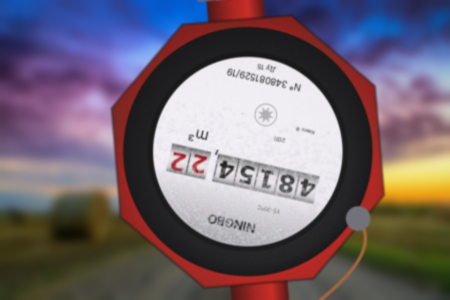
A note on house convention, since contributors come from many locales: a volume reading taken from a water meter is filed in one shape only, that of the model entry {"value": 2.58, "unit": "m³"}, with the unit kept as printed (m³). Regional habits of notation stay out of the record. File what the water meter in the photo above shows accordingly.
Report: {"value": 48154.22, "unit": "m³"}
